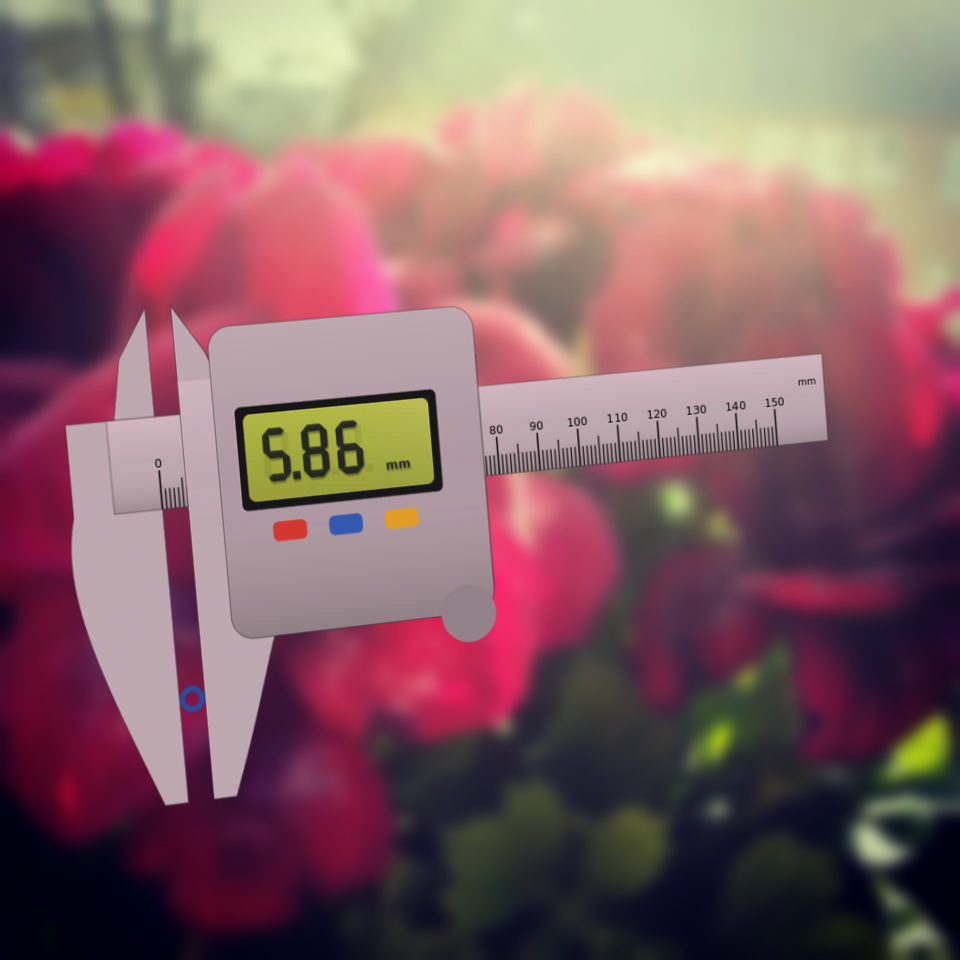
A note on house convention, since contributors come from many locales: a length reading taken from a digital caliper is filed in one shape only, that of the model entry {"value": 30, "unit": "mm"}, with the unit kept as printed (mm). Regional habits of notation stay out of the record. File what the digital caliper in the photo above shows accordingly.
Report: {"value": 5.86, "unit": "mm"}
